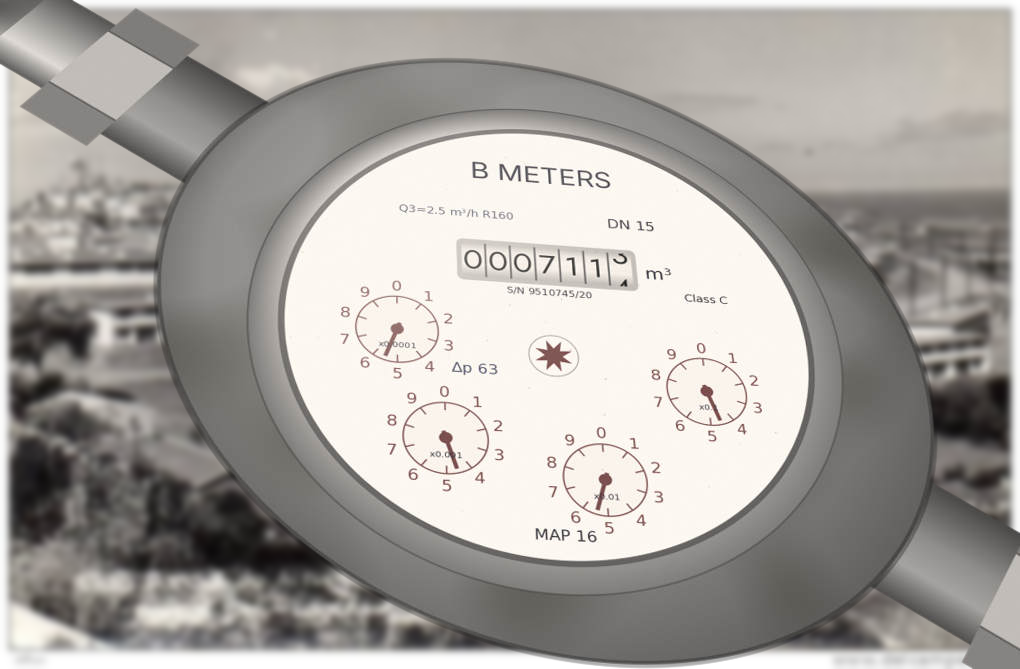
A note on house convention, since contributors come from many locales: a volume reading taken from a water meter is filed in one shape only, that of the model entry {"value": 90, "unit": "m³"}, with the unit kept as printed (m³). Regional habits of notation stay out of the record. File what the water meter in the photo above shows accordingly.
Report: {"value": 7113.4545, "unit": "m³"}
